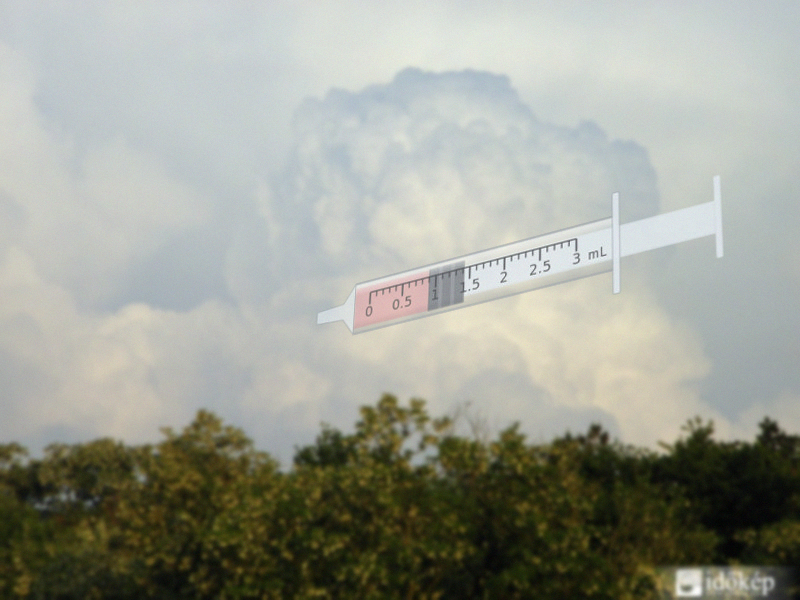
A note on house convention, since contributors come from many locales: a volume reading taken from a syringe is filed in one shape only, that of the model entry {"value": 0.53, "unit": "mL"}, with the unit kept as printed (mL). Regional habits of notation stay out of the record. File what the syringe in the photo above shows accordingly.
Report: {"value": 0.9, "unit": "mL"}
